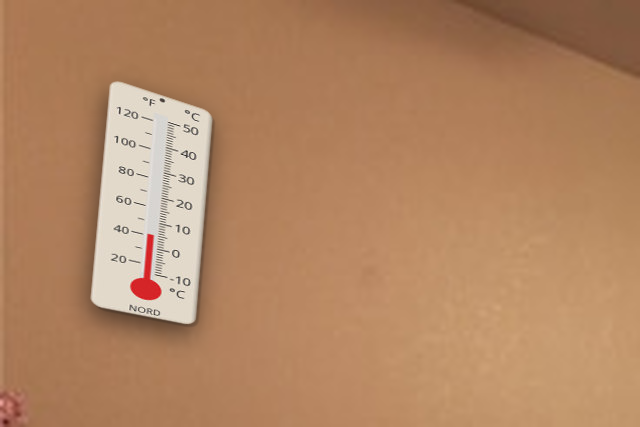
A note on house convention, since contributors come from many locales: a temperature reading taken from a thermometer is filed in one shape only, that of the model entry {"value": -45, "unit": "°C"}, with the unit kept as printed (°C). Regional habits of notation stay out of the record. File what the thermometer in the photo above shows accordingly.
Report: {"value": 5, "unit": "°C"}
